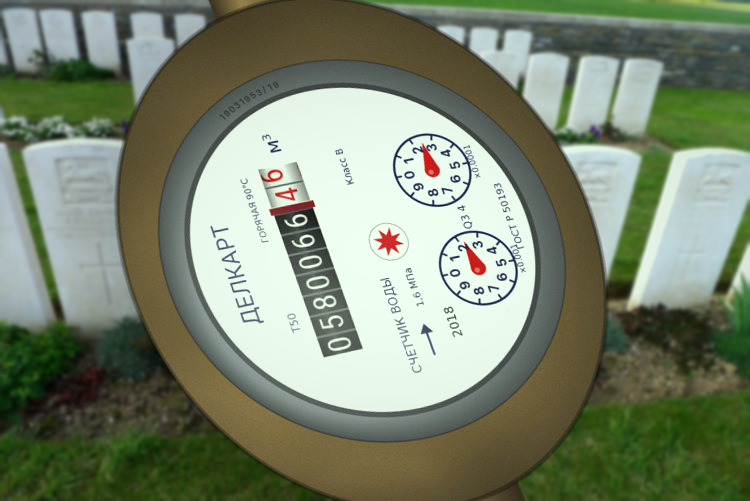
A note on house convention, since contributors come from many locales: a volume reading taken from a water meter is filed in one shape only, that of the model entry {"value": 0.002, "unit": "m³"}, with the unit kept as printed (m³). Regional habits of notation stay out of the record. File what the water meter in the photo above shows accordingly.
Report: {"value": 580066.4622, "unit": "m³"}
